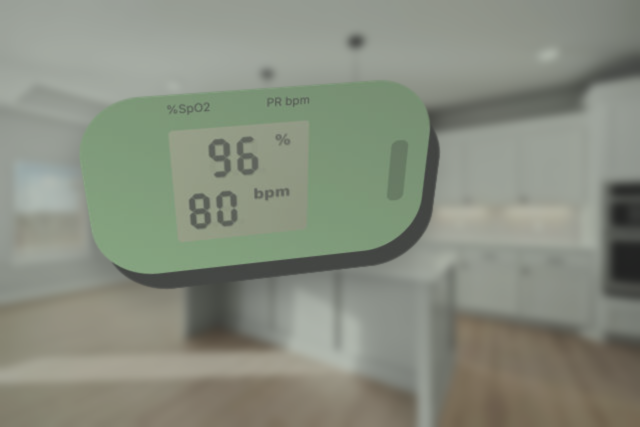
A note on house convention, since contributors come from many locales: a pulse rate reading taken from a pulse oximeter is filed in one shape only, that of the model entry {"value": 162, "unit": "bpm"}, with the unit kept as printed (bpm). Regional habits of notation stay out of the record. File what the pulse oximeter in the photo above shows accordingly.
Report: {"value": 80, "unit": "bpm"}
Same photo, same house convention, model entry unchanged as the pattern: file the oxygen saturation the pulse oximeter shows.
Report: {"value": 96, "unit": "%"}
